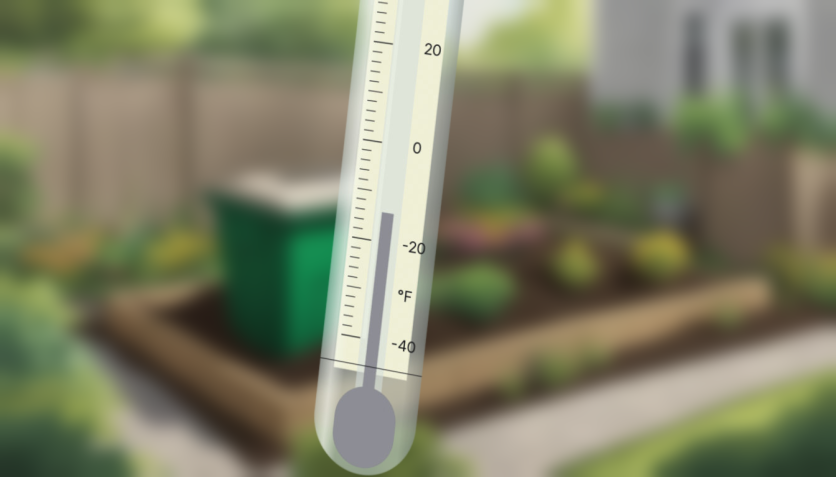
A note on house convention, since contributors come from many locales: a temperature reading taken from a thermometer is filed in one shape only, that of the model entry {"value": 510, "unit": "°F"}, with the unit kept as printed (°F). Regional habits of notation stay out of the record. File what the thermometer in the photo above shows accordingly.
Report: {"value": -14, "unit": "°F"}
